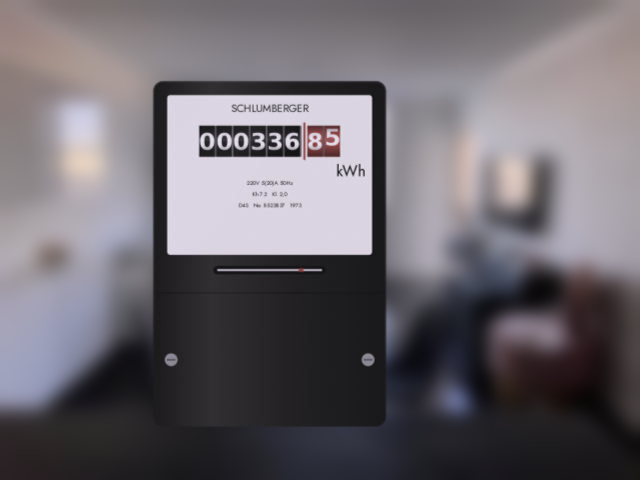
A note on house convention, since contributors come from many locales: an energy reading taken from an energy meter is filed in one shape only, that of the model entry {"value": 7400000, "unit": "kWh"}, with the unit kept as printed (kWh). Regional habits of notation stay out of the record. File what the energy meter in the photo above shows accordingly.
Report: {"value": 336.85, "unit": "kWh"}
